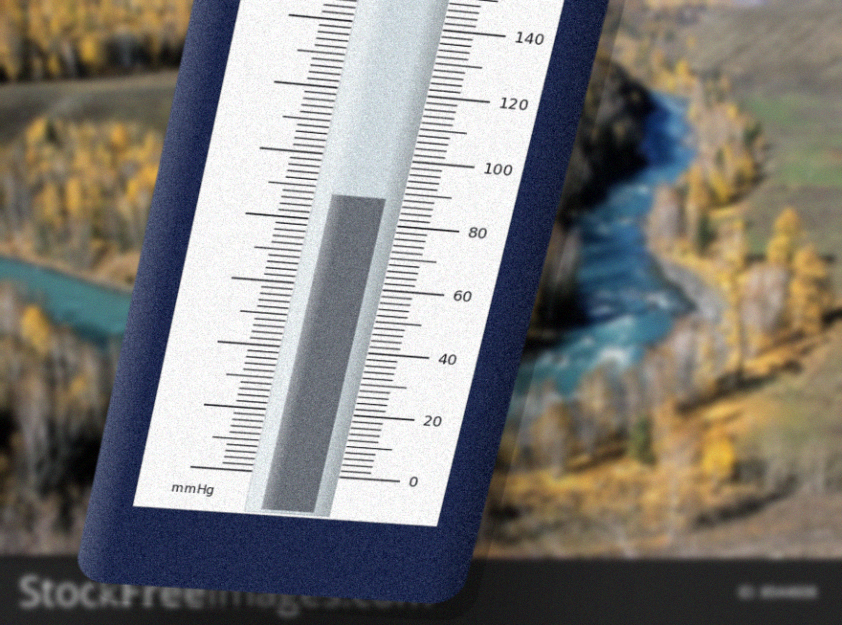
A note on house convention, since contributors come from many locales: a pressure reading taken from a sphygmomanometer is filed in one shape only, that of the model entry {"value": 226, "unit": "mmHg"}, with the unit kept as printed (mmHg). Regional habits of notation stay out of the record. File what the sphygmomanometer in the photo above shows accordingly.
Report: {"value": 88, "unit": "mmHg"}
